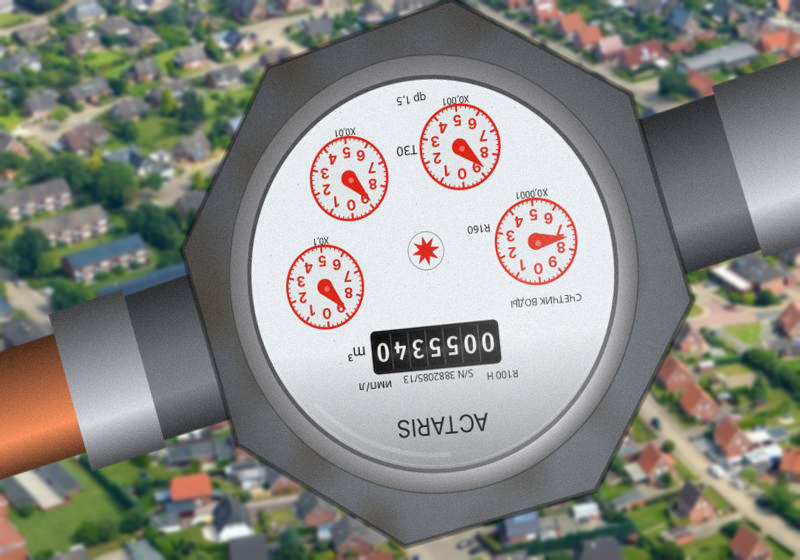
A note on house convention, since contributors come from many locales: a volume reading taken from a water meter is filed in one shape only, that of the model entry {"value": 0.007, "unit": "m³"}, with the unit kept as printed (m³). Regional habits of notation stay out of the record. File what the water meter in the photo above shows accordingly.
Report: {"value": 55340.8887, "unit": "m³"}
